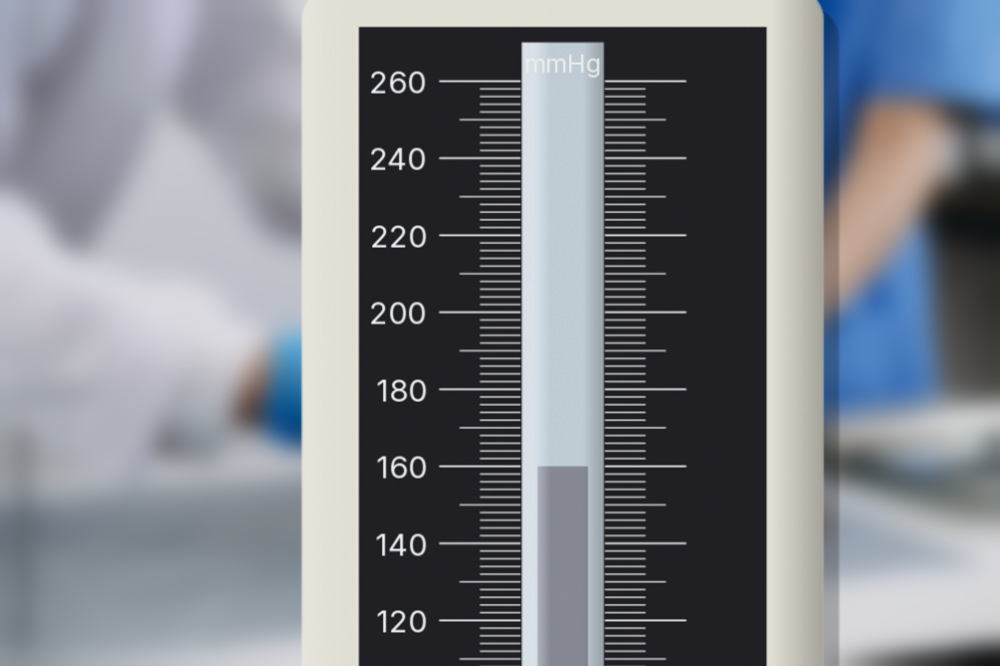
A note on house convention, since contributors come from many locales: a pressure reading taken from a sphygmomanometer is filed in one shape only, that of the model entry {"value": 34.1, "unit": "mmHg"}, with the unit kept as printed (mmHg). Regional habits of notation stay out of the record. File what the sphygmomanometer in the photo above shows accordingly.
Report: {"value": 160, "unit": "mmHg"}
